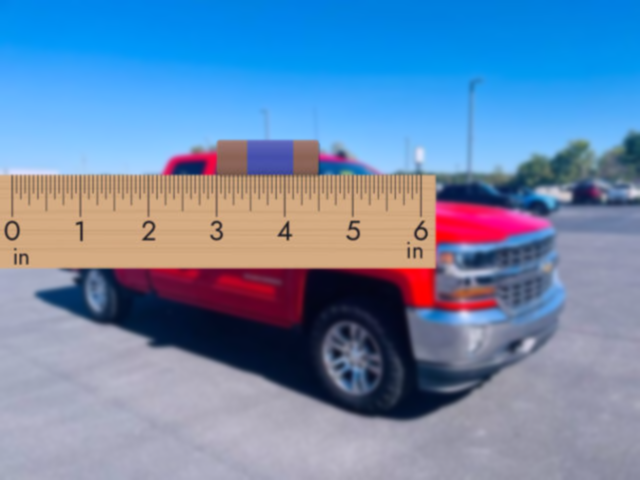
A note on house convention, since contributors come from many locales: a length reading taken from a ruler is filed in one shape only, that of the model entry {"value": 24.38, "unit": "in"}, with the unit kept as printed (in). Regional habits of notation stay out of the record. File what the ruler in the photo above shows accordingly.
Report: {"value": 1.5, "unit": "in"}
